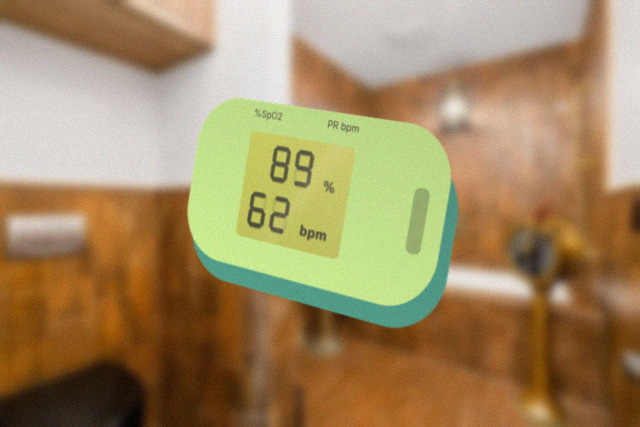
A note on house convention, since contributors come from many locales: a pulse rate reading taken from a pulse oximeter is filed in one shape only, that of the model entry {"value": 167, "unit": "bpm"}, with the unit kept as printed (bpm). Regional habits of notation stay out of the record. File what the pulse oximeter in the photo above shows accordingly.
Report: {"value": 62, "unit": "bpm"}
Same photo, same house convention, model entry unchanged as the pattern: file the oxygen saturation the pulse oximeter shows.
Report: {"value": 89, "unit": "%"}
